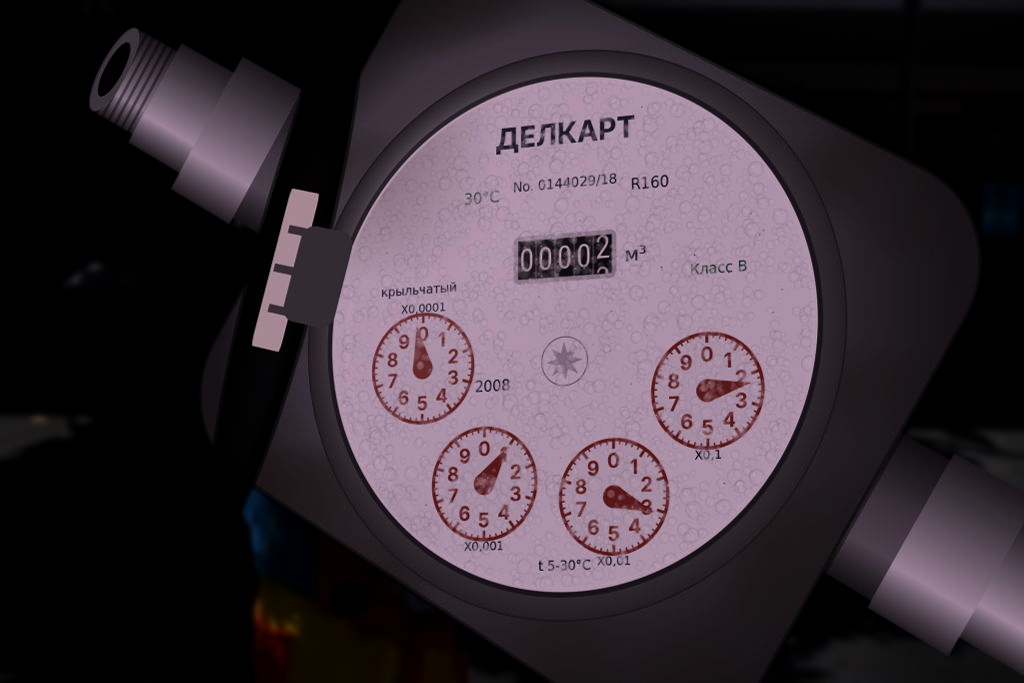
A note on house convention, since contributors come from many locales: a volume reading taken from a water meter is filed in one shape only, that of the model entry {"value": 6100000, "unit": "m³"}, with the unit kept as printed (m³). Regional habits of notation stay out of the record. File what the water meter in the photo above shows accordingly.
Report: {"value": 2.2309, "unit": "m³"}
